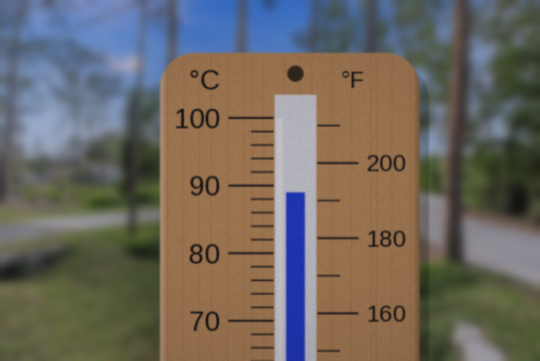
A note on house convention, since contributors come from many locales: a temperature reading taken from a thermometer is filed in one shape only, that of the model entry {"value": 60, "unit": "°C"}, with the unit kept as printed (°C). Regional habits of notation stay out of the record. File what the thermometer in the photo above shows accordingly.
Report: {"value": 89, "unit": "°C"}
